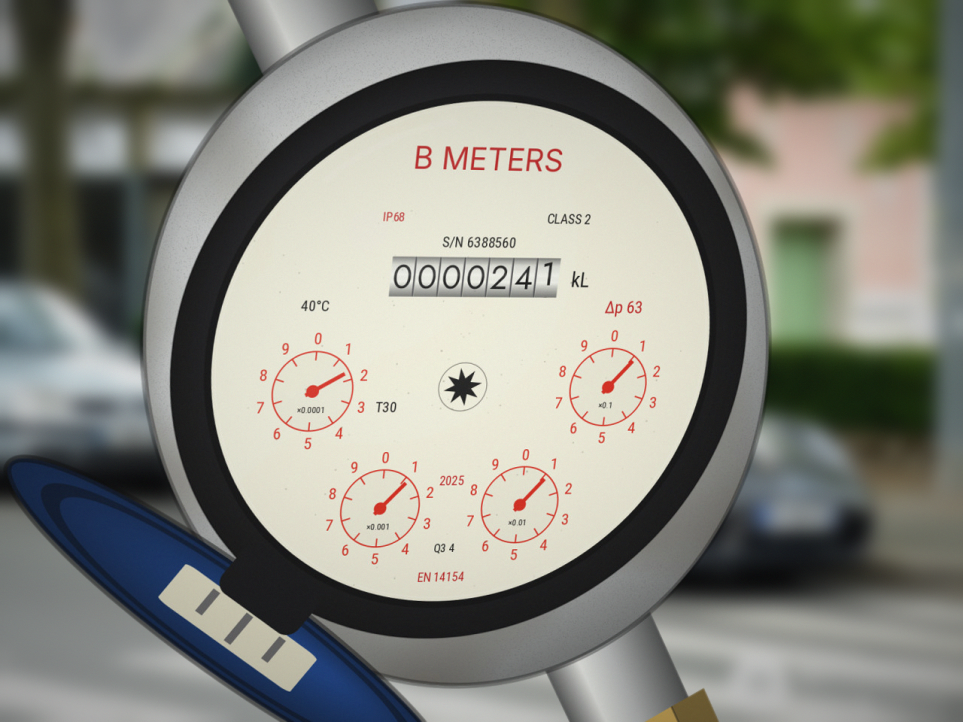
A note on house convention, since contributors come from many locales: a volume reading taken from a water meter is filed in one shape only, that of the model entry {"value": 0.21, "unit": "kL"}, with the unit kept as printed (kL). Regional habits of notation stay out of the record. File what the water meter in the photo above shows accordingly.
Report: {"value": 241.1111, "unit": "kL"}
